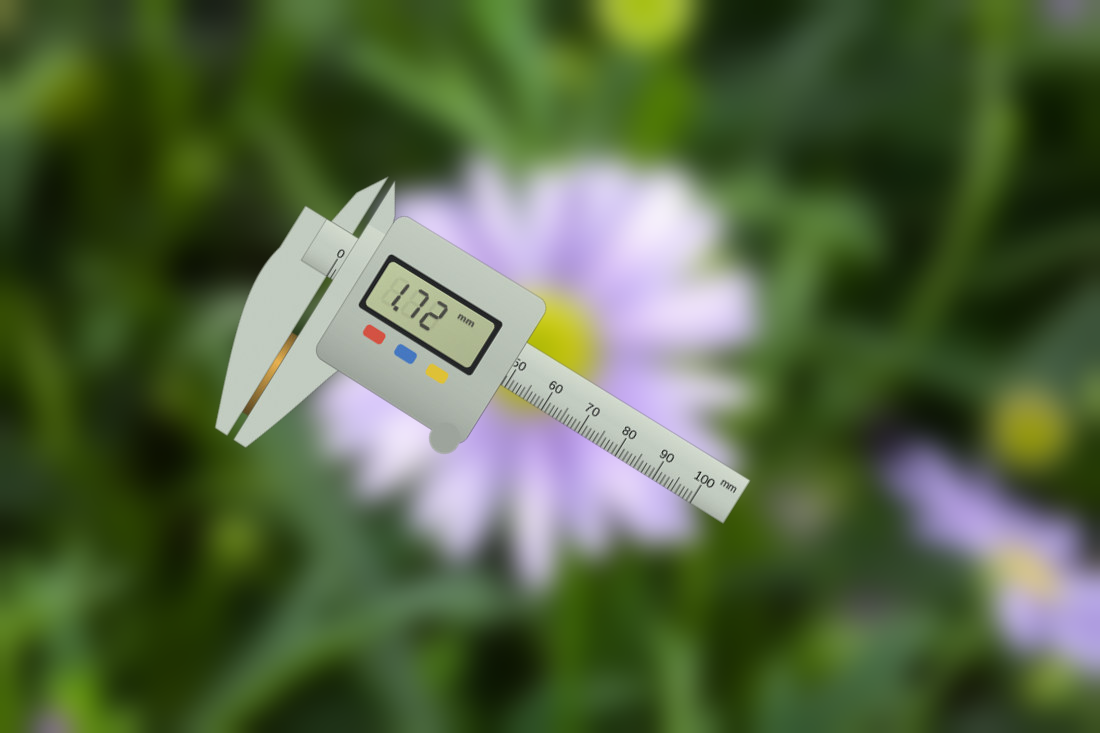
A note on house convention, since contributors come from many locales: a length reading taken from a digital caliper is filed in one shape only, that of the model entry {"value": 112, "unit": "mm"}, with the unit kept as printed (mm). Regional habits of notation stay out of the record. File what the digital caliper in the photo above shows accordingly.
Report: {"value": 1.72, "unit": "mm"}
